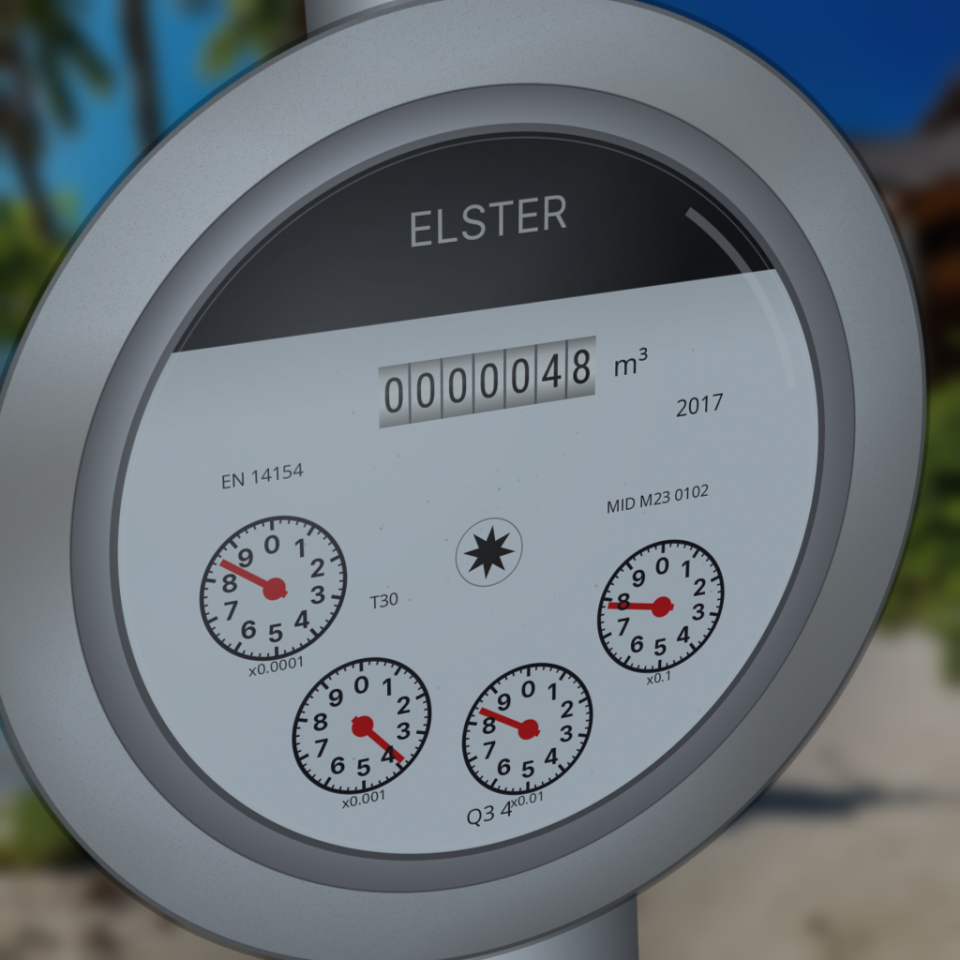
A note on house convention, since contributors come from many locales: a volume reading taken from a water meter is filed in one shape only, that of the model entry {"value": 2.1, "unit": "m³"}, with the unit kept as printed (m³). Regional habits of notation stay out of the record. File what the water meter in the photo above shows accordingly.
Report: {"value": 48.7838, "unit": "m³"}
